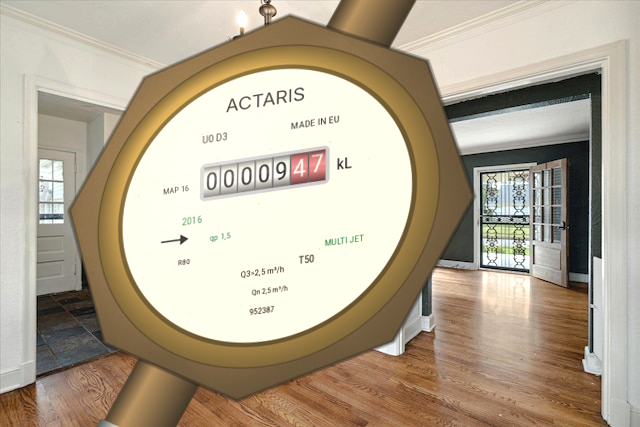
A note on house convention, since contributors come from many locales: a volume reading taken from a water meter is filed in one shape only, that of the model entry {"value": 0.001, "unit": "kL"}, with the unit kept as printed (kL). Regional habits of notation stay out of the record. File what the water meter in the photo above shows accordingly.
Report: {"value": 9.47, "unit": "kL"}
